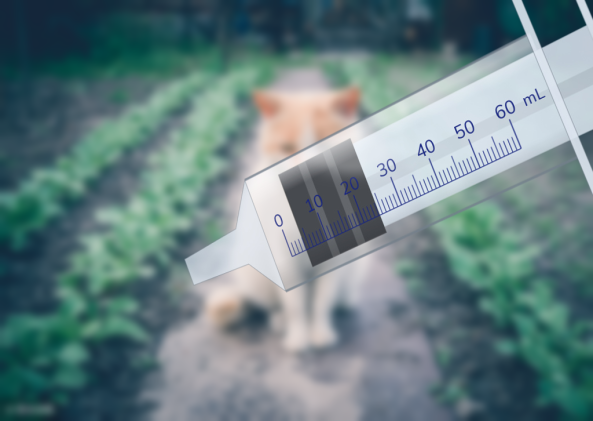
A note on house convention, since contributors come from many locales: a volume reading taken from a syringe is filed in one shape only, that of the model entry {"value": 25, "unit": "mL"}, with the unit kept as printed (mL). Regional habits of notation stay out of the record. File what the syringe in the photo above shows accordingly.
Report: {"value": 4, "unit": "mL"}
